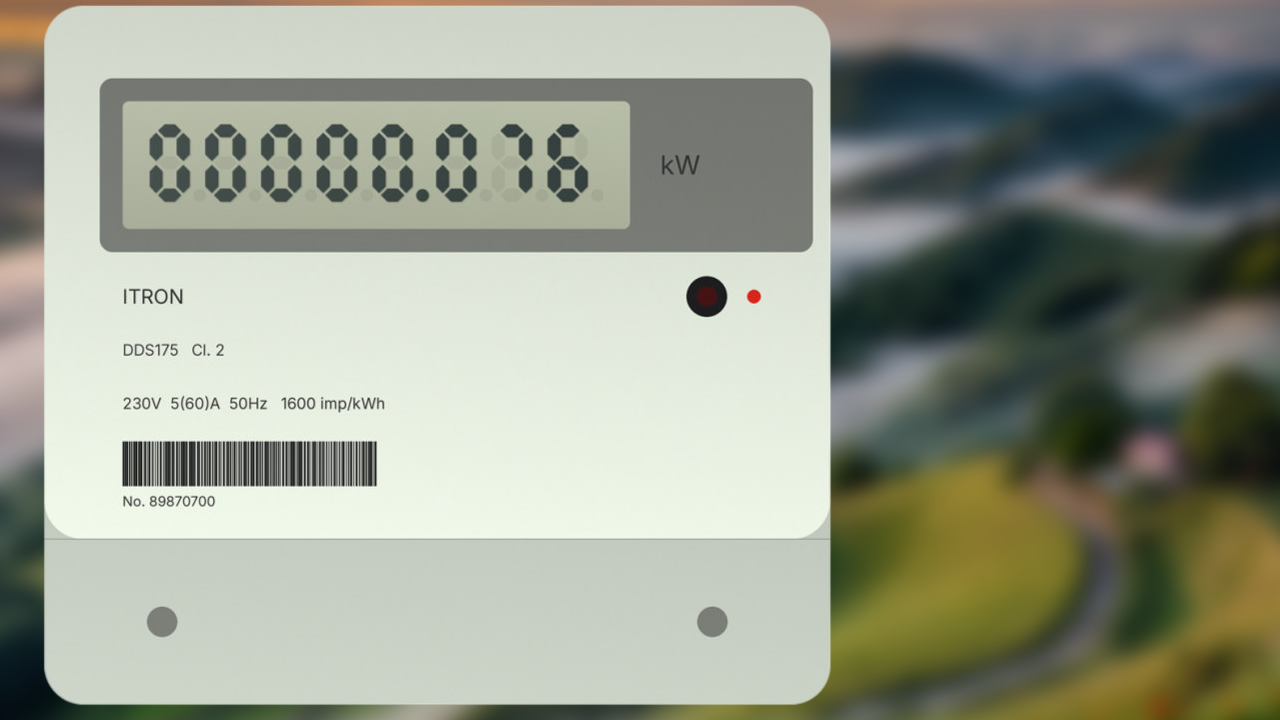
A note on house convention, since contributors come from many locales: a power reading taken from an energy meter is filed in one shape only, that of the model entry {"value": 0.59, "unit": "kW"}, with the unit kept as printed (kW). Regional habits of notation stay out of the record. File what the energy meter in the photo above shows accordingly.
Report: {"value": 0.076, "unit": "kW"}
